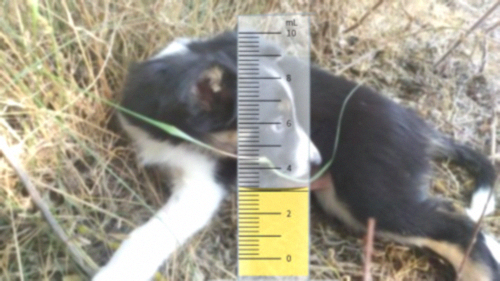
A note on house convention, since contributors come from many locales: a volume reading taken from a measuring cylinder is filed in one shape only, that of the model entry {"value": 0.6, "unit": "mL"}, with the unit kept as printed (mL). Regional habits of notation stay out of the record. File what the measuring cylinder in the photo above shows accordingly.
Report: {"value": 3, "unit": "mL"}
